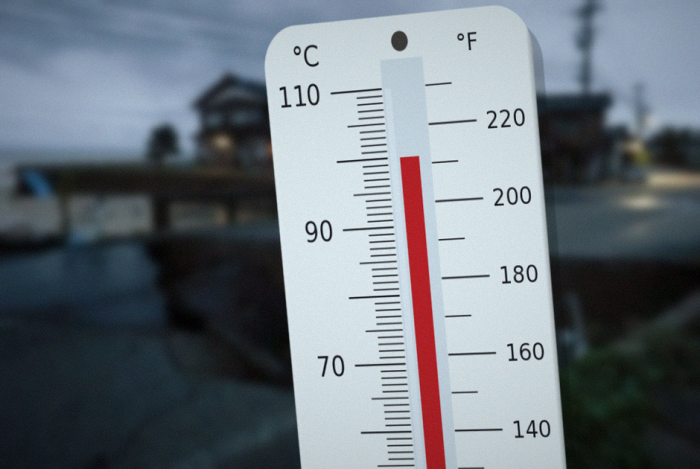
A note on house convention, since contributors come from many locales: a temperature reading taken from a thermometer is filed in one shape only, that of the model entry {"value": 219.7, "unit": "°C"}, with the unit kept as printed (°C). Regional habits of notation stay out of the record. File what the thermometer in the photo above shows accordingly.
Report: {"value": 100, "unit": "°C"}
